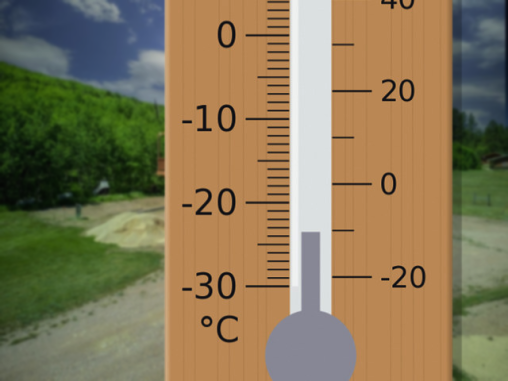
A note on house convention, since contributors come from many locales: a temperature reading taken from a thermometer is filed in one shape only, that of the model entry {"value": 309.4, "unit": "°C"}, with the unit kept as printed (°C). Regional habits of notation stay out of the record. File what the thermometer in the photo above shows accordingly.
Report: {"value": -23.5, "unit": "°C"}
